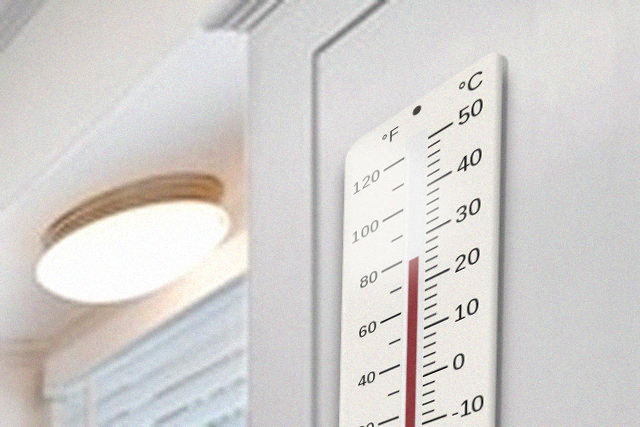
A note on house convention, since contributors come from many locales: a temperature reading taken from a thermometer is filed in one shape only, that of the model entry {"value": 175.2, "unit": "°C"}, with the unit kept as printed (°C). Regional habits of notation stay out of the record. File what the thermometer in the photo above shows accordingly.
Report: {"value": 26, "unit": "°C"}
